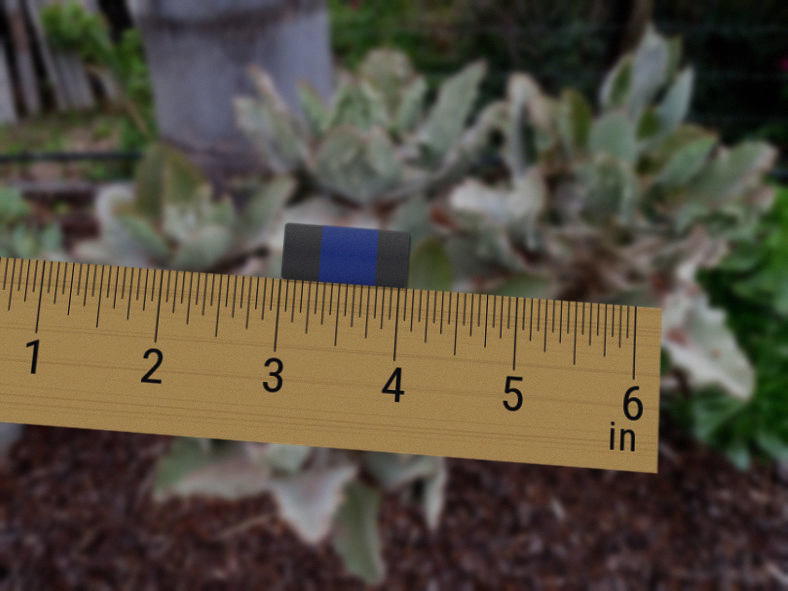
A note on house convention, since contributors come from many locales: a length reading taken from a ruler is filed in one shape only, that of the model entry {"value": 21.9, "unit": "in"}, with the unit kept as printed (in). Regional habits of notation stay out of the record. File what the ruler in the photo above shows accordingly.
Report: {"value": 1.0625, "unit": "in"}
